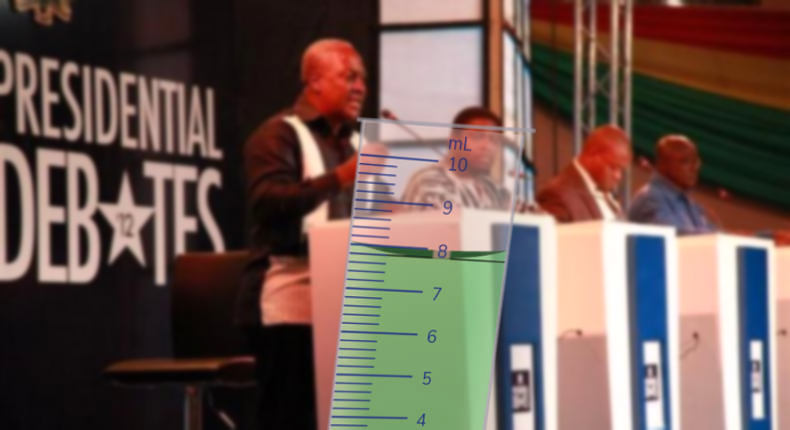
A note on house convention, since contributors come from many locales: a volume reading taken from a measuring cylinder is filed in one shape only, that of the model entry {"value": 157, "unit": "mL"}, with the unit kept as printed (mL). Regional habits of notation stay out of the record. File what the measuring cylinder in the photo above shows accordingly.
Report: {"value": 7.8, "unit": "mL"}
